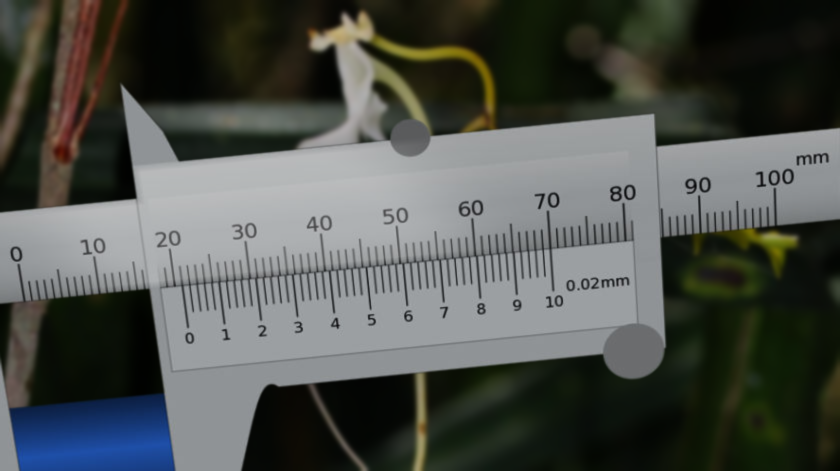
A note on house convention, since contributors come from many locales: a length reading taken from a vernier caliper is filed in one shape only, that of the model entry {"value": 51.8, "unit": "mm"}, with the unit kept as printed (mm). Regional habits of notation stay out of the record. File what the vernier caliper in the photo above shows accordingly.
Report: {"value": 21.0, "unit": "mm"}
